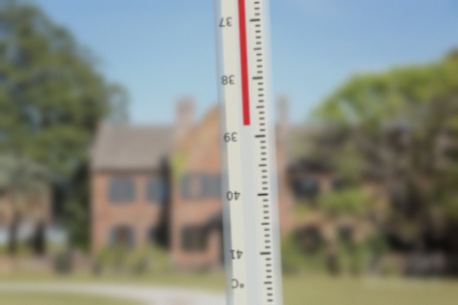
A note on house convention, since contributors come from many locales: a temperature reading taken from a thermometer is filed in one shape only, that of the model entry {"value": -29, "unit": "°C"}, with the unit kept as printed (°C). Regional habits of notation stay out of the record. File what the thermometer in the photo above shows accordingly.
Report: {"value": 38.8, "unit": "°C"}
